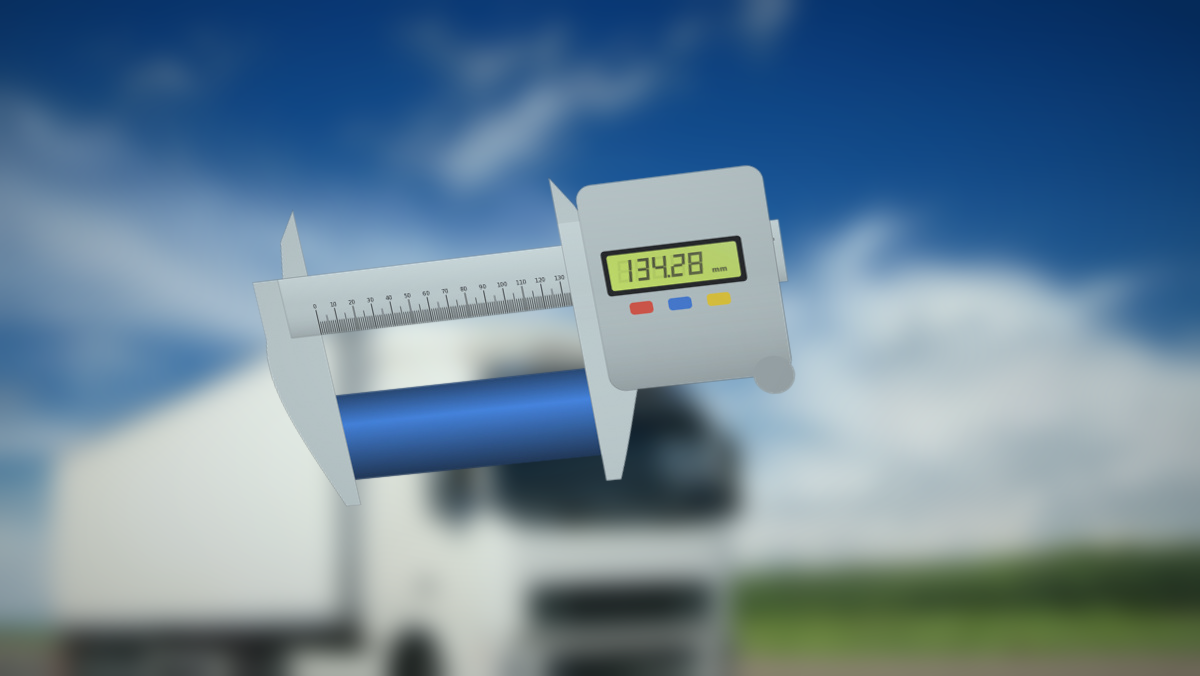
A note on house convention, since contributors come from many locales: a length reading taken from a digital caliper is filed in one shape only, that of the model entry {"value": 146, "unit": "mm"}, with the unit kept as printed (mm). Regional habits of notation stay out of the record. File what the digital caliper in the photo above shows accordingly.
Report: {"value": 134.28, "unit": "mm"}
